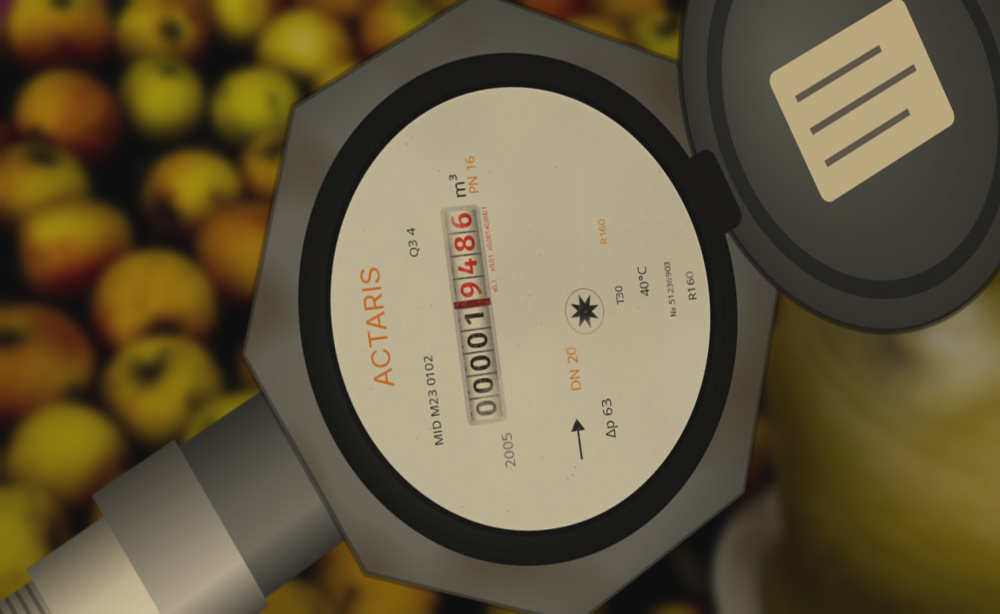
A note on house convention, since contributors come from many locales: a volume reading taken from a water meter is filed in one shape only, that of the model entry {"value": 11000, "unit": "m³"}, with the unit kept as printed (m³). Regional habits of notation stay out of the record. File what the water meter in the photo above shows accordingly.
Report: {"value": 1.9486, "unit": "m³"}
